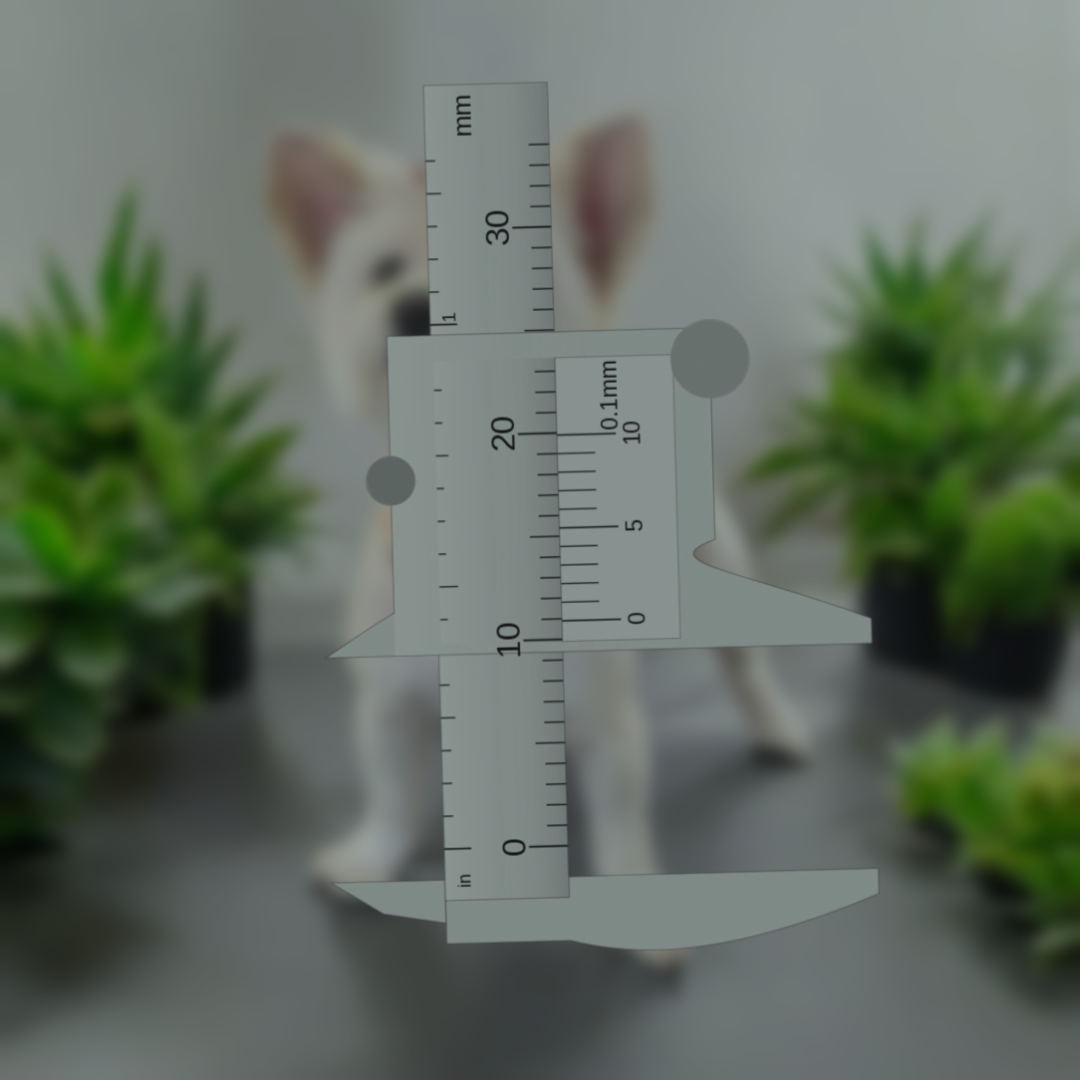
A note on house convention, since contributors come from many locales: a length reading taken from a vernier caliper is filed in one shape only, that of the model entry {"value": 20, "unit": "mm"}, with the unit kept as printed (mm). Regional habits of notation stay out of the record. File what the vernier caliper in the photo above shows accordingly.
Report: {"value": 10.9, "unit": "mm"}
